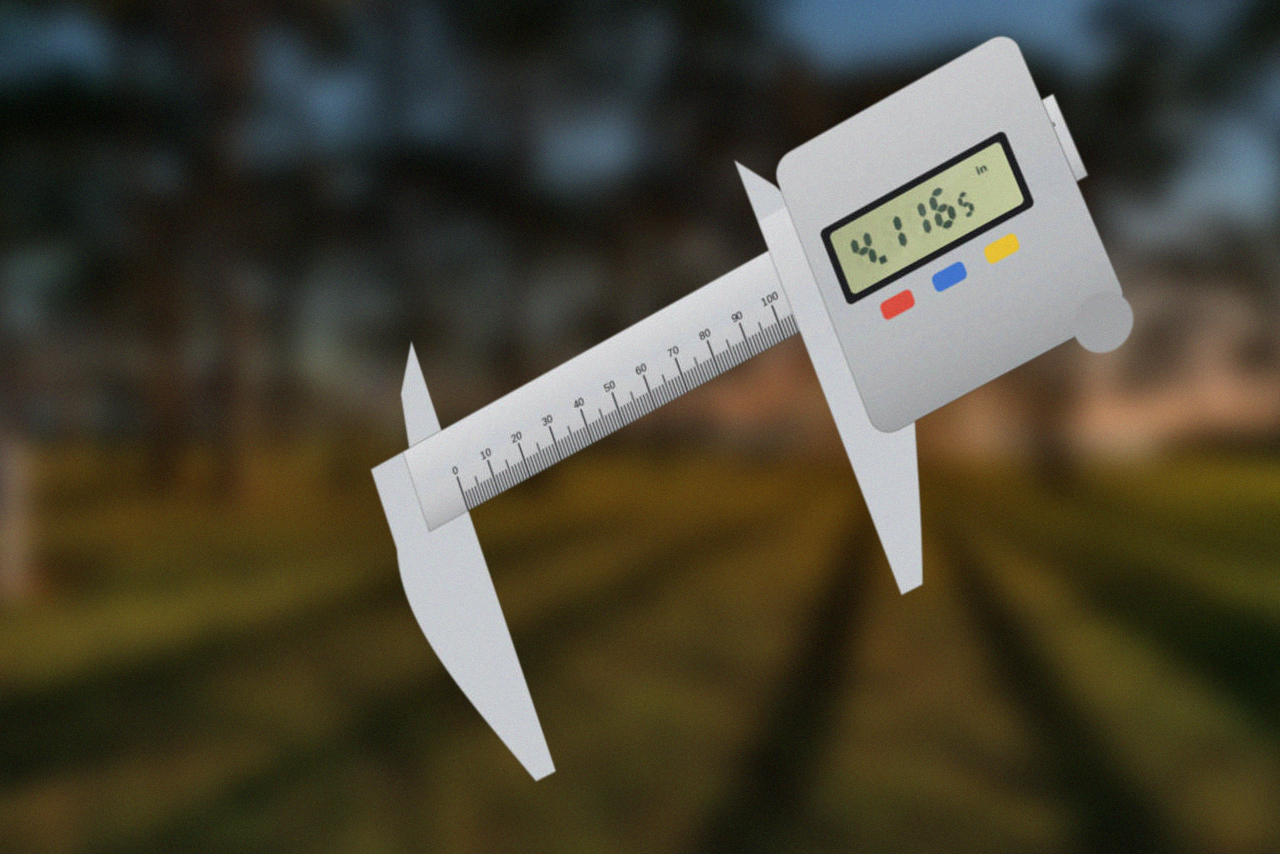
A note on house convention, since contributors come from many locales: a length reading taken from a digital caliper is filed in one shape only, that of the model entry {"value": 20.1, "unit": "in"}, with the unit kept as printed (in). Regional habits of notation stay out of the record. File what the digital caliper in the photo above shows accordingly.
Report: {"value": 4.1165, "unit": "in"}
